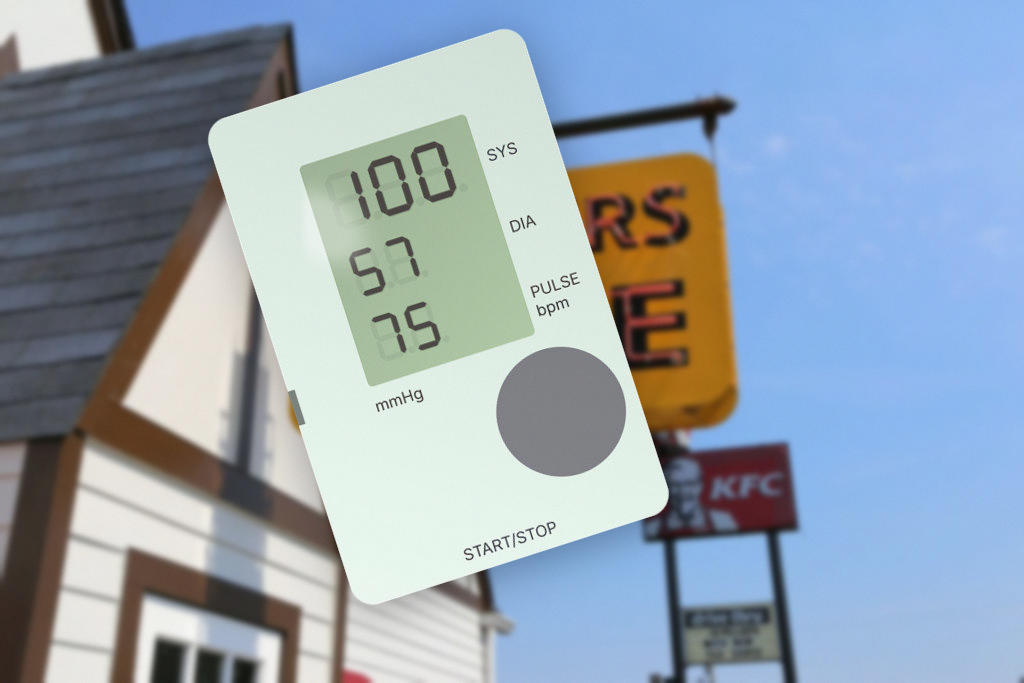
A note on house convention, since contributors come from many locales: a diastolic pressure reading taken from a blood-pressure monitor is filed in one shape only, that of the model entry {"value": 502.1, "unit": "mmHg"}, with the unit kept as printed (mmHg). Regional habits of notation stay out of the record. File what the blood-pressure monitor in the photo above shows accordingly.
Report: {"value": 57, "unit": "mmHg"}
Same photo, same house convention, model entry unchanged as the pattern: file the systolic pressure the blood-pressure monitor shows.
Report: {"value": 100, "unit": "mmHg"}
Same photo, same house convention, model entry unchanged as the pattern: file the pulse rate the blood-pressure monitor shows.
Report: {"value": 75, "unit": "bpm"}
